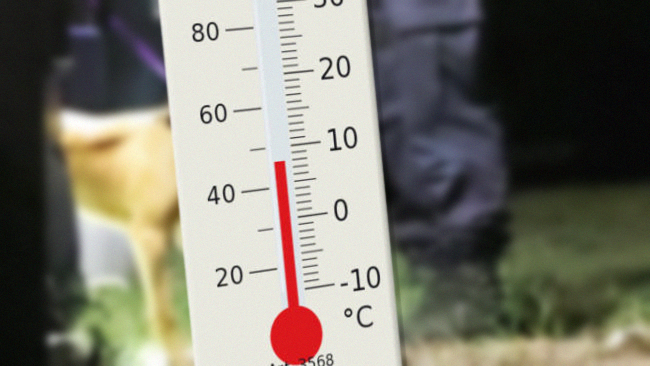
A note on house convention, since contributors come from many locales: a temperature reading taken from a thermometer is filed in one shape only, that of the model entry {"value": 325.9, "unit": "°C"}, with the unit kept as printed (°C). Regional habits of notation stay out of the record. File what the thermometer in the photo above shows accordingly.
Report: {"value": 8, "unit": "°C"}
